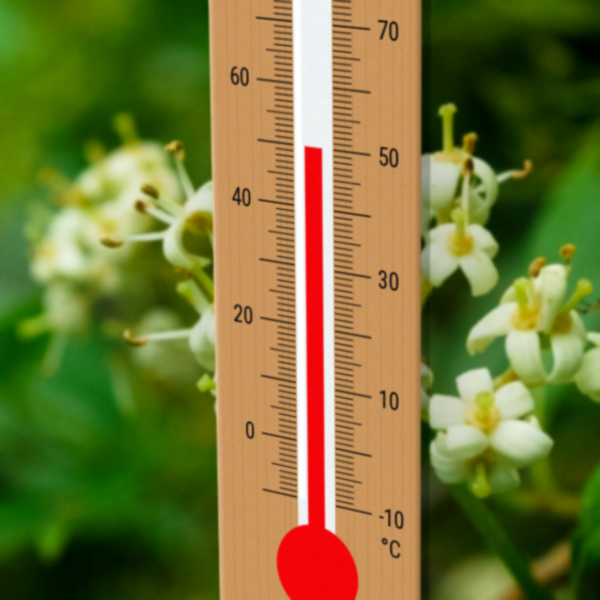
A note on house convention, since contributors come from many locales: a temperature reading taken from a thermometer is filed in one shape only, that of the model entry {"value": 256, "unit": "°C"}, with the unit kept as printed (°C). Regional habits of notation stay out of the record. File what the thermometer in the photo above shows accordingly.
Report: {"value": 50, "unit": "°C"}
